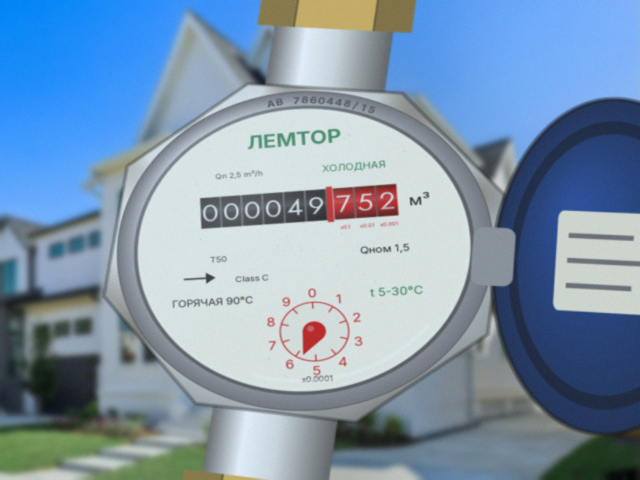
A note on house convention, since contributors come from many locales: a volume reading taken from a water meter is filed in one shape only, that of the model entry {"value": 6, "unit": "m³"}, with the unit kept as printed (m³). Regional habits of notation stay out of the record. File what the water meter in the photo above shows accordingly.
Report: {"value": 49.7525, "unit": "m³"}
